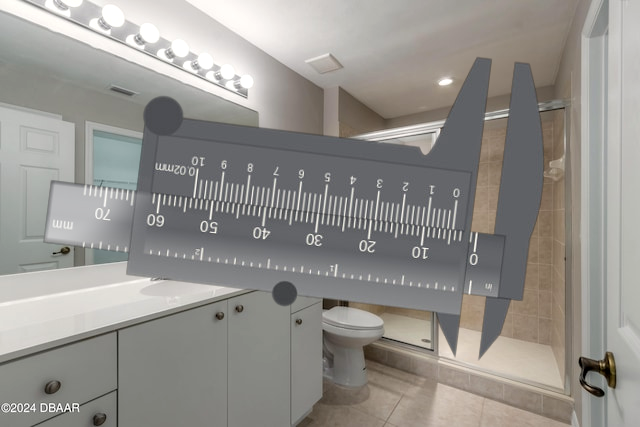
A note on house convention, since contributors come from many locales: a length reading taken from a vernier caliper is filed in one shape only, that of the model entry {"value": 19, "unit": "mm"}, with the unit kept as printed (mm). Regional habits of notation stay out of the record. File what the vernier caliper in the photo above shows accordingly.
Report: {"value": 4.5, "unit": "mm"}
